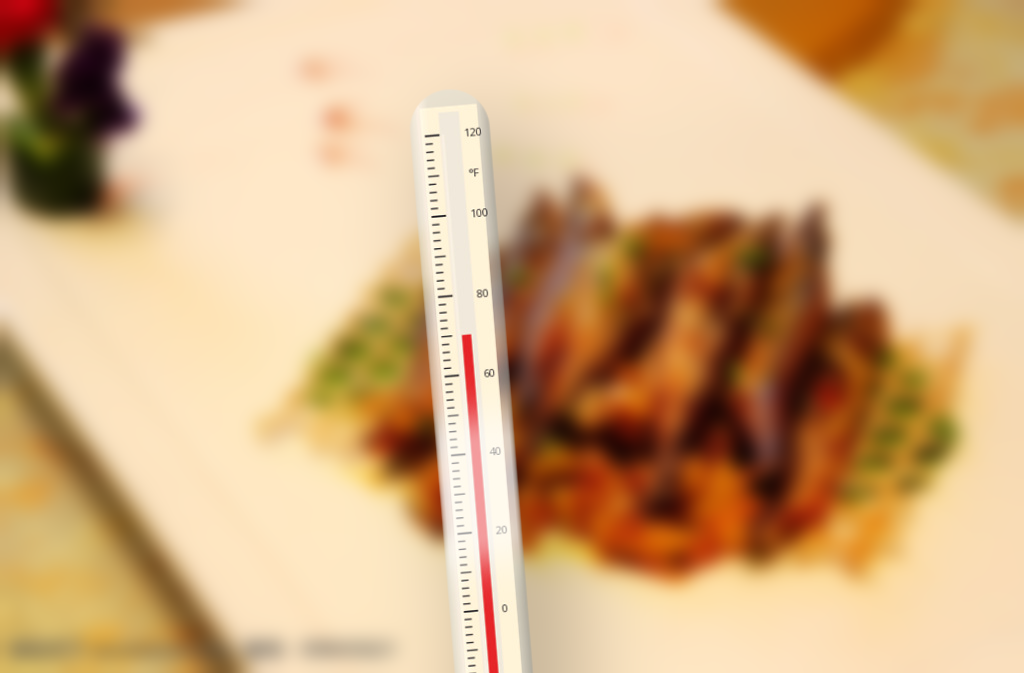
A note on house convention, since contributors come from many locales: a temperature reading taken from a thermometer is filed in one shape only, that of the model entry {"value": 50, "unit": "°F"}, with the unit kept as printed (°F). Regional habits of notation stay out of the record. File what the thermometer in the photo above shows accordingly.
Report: {"value": 70, "unit": "°F"}
